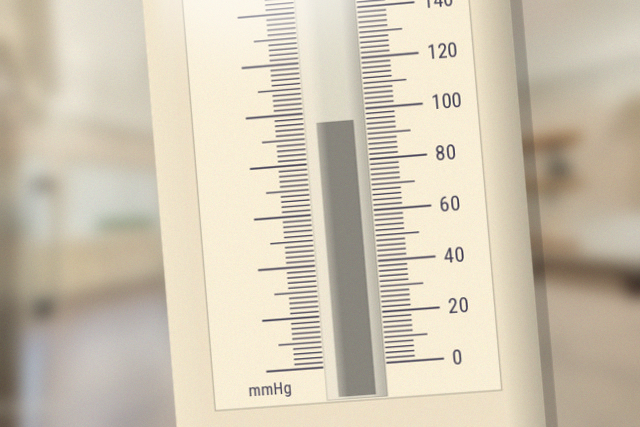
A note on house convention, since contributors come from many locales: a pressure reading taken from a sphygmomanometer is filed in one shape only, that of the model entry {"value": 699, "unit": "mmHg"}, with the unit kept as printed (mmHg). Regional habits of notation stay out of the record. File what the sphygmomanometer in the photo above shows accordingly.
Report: {"value": 96, "unit": "mmHg"}
